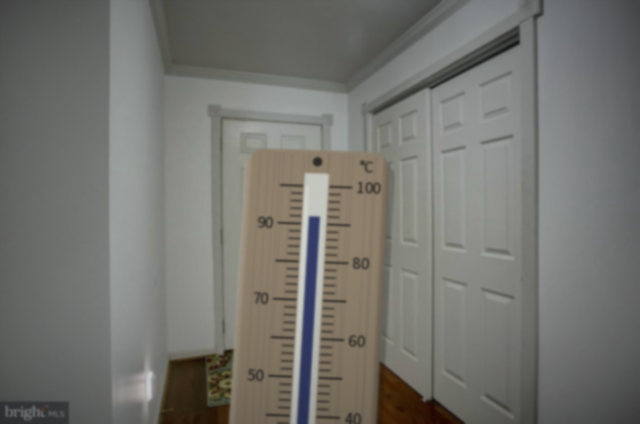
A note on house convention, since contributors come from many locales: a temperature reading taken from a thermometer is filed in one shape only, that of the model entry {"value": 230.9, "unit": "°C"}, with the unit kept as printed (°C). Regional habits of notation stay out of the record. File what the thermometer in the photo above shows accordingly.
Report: {"value": 92, "unit": "°C"}
